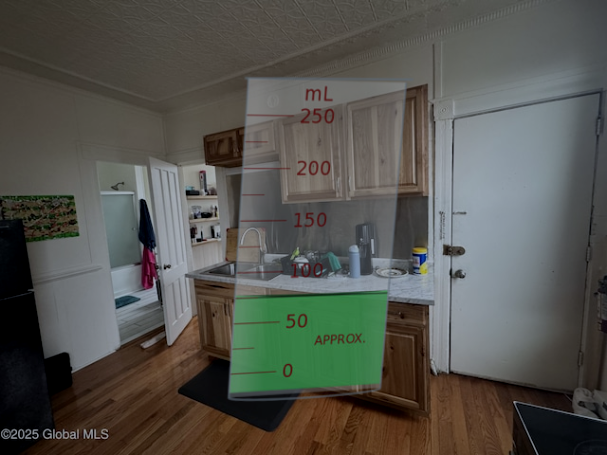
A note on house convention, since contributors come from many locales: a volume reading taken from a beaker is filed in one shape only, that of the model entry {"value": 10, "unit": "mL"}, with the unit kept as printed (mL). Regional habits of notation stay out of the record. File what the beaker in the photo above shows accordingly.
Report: {"value": 75, "unit": "mL"}
